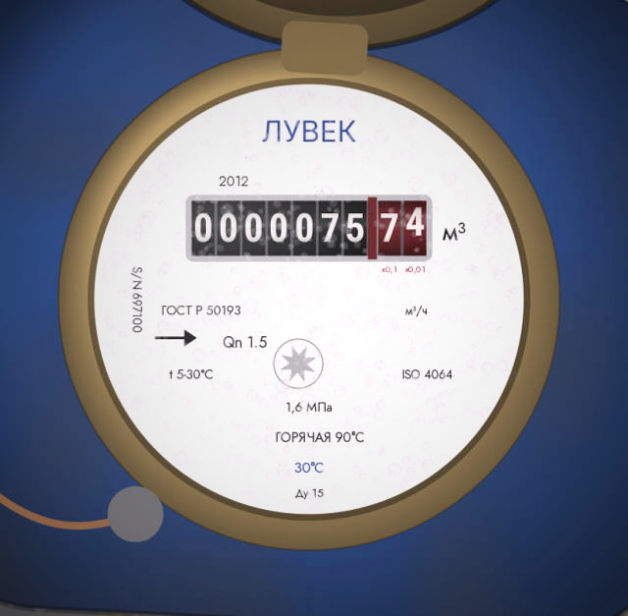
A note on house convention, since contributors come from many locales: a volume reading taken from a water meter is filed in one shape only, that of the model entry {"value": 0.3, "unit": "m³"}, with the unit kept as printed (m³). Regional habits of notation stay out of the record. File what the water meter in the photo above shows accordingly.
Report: {"value": 75.74, "unit": "m³"}
